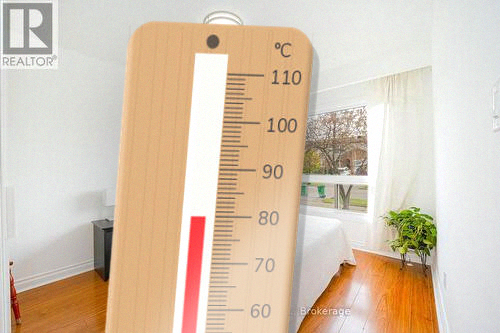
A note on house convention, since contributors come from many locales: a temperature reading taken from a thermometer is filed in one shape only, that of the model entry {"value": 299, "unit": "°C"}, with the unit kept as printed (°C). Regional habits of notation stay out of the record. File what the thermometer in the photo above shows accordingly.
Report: {"value": 80, "unit": "°C"}
